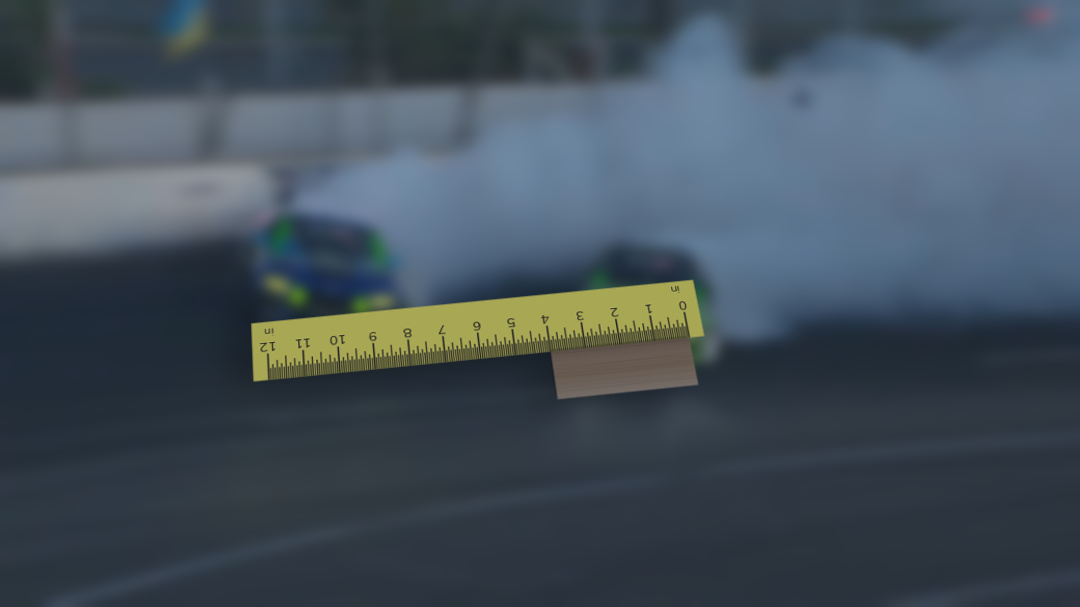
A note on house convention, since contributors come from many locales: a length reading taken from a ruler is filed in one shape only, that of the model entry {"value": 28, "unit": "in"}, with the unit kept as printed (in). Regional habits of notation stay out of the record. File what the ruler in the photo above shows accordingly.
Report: {"value": 4, "unit": "in"}
